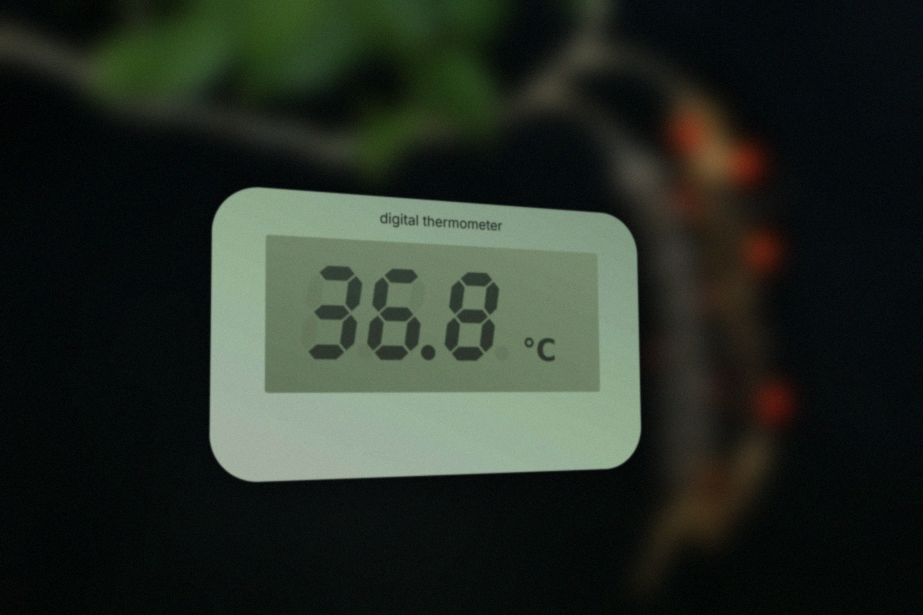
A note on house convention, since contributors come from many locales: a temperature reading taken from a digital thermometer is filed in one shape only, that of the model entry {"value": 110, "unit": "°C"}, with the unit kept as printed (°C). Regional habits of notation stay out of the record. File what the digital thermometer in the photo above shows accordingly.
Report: {"value": 36.8, "unit": "°C"}
